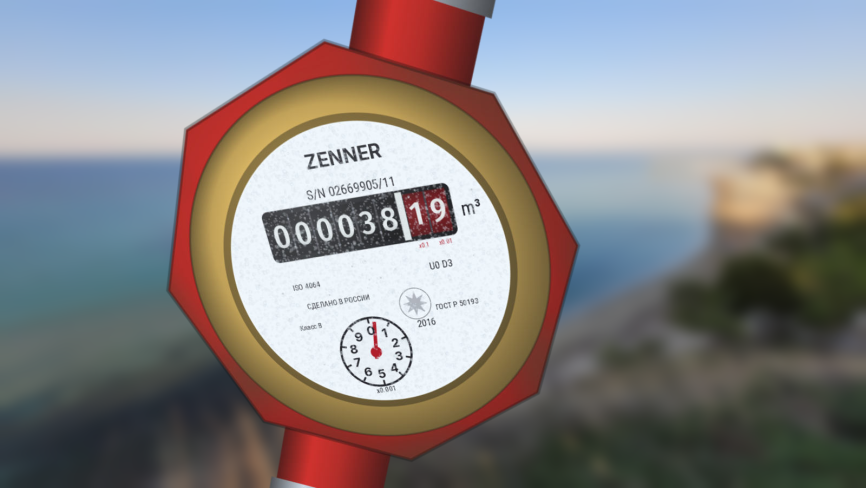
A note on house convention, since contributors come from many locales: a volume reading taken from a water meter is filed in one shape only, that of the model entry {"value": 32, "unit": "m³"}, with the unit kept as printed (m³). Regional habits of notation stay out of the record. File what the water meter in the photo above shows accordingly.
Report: {"value": 38.190, "unit": "m³"}
